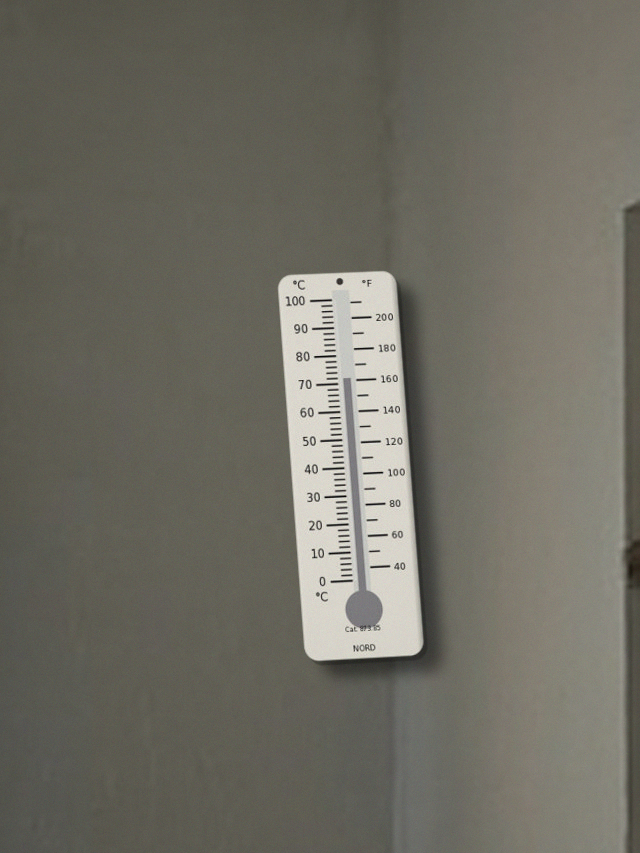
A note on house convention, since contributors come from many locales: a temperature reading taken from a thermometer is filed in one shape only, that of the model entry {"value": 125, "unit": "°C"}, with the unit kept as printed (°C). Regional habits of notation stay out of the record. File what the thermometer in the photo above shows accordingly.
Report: {"value": 72, "unit": "°C"}
